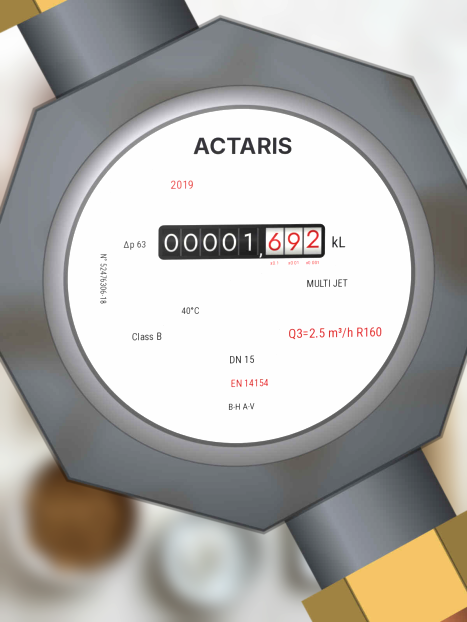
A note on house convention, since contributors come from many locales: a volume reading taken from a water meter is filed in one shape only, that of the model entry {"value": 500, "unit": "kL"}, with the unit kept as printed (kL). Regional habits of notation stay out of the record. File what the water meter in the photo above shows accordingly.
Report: {"value": 1.692, "unit": "kL"}
